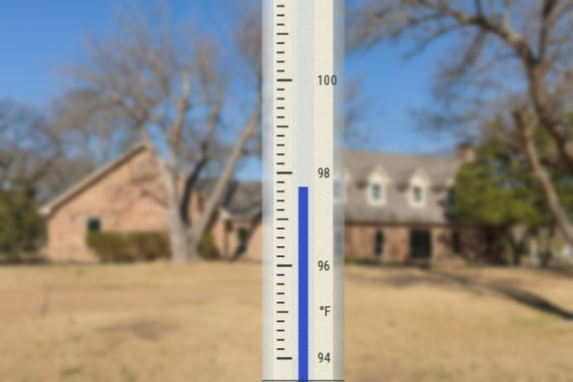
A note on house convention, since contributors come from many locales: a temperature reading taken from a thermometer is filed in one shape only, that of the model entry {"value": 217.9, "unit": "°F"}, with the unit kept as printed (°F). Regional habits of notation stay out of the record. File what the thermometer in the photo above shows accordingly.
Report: {"value": 97.7, "unit": "°F"}
